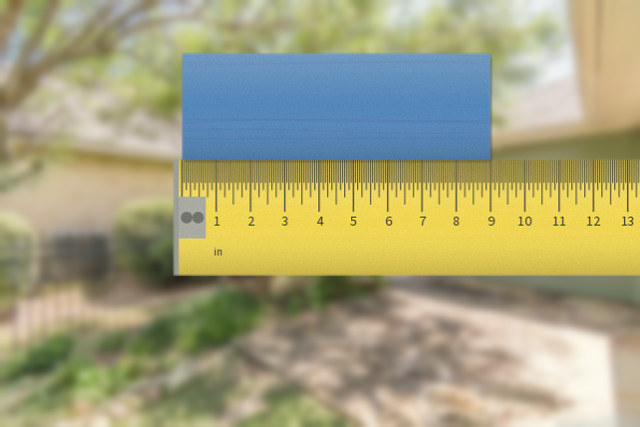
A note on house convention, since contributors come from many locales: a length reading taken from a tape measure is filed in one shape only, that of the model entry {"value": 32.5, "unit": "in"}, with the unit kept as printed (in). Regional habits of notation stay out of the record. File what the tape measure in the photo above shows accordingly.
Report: {"value": 9, "unit": "in"}
